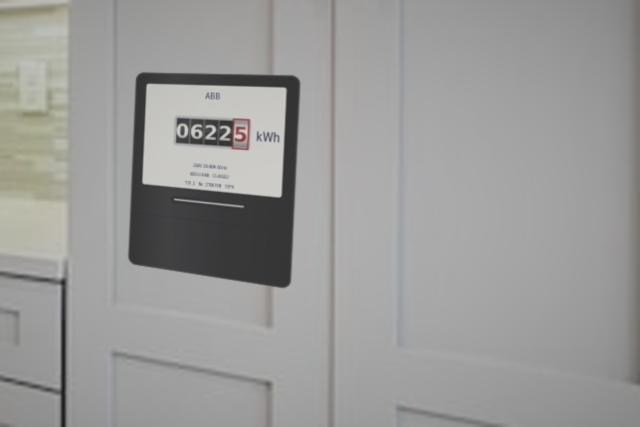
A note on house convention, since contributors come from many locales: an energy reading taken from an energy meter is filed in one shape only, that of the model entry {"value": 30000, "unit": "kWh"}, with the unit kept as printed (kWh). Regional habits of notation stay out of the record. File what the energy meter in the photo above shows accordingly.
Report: {"value": 622.5, "unit": "kWh"}
